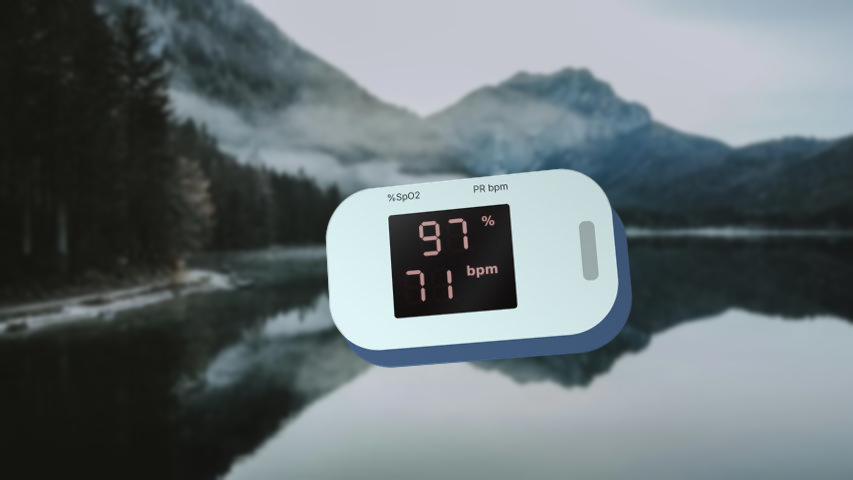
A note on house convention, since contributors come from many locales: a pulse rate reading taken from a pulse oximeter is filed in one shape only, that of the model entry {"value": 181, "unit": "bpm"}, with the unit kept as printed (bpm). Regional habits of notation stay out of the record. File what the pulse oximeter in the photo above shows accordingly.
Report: {"value": 71, "unit": "bpm"}
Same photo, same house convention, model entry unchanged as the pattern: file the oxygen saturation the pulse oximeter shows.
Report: {"value": 97, "unit": "%"}
